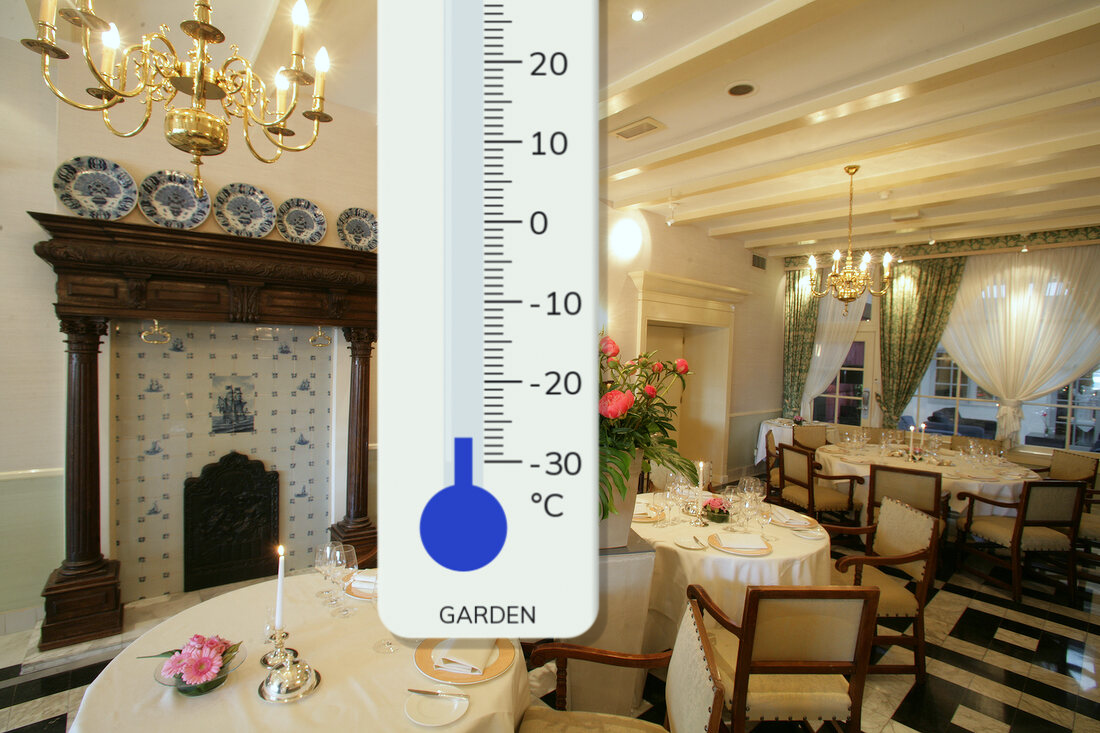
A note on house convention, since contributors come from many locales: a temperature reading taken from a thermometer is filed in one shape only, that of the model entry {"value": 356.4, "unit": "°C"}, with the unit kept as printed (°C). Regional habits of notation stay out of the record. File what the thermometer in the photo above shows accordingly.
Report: {"value": -27, "unit": "°C"}
